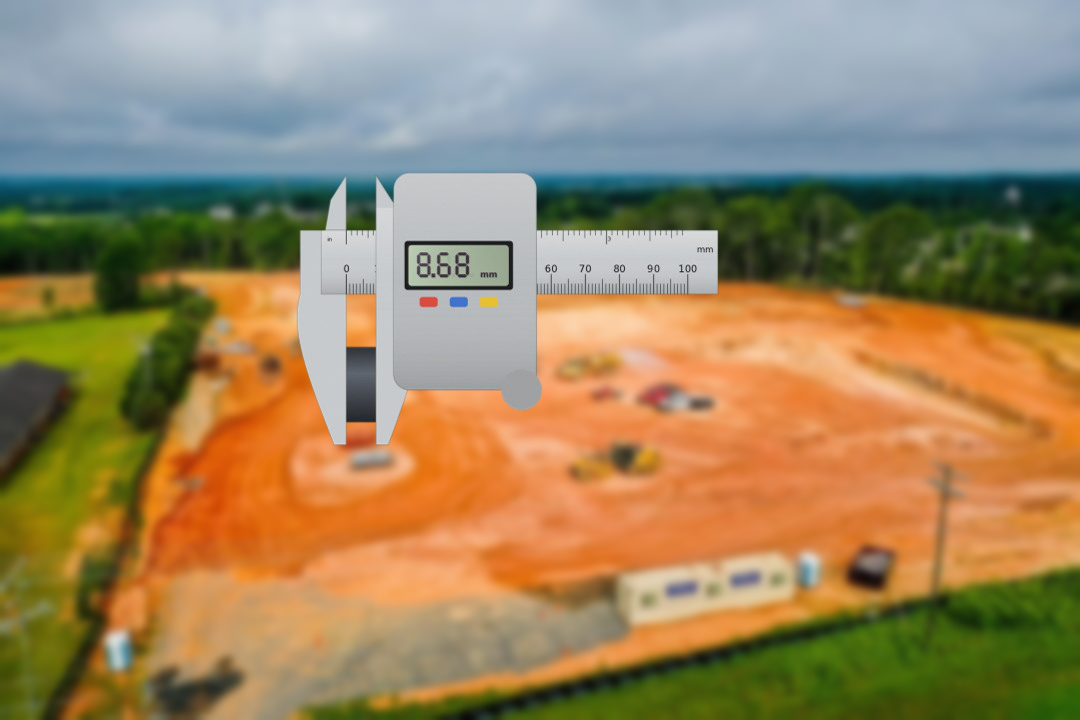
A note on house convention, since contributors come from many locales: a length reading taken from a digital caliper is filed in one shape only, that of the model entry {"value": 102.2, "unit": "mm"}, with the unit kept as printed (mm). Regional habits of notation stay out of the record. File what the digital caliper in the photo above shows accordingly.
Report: {"value": 8.68, "unit": "mm"}
